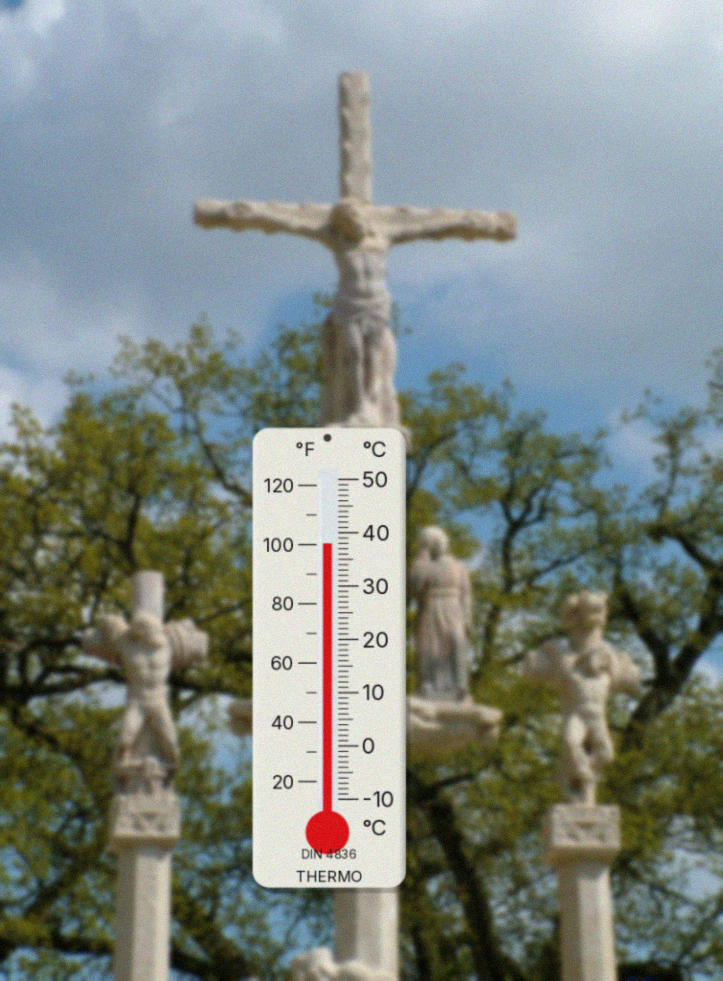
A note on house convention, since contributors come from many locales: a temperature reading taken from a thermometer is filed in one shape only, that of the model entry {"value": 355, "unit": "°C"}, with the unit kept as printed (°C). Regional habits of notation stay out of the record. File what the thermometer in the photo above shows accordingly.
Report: {"value": 38, "unit": "°C"}
